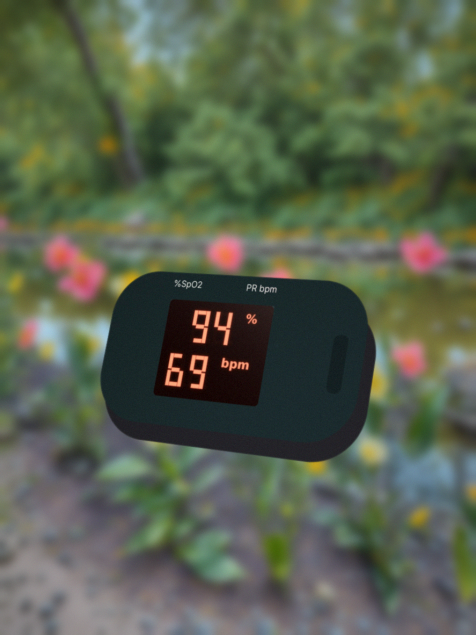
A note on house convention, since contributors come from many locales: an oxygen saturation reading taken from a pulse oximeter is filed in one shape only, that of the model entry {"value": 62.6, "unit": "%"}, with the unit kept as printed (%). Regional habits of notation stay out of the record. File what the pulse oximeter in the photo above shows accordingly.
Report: {"value": 94, "unit": "%"}
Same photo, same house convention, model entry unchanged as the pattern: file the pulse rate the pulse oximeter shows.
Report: {"value": 69, "unit": "bpm"}
